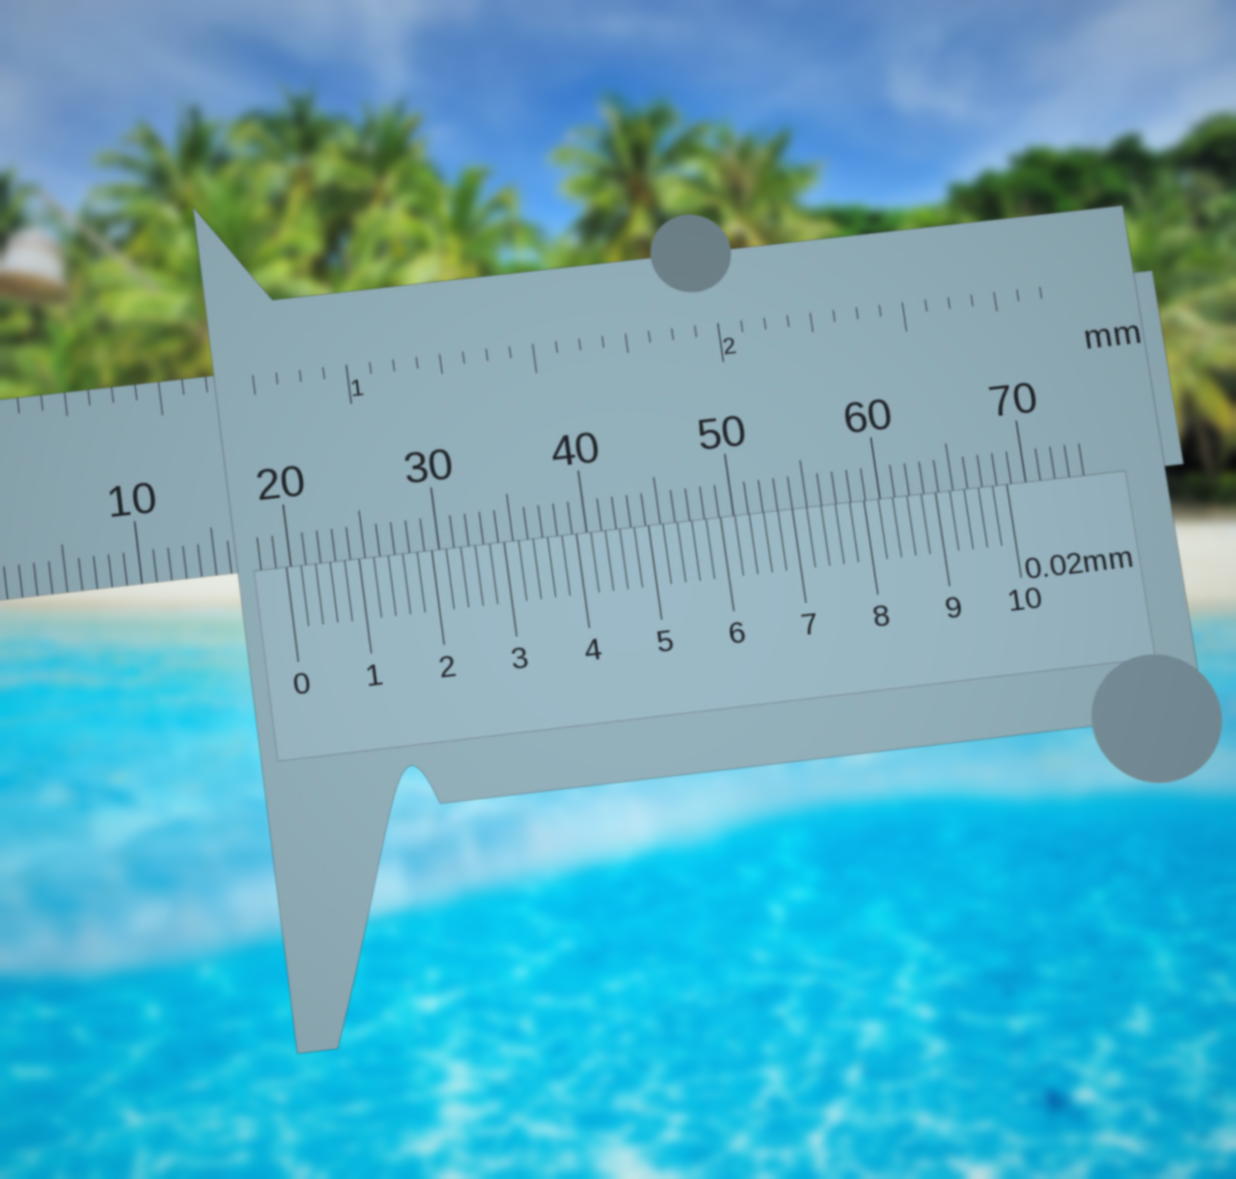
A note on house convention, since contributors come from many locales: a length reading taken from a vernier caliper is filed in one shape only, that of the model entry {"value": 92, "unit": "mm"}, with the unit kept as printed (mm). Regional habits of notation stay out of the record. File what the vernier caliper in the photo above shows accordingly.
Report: {"value": 19.7, "unit": "mm"}
